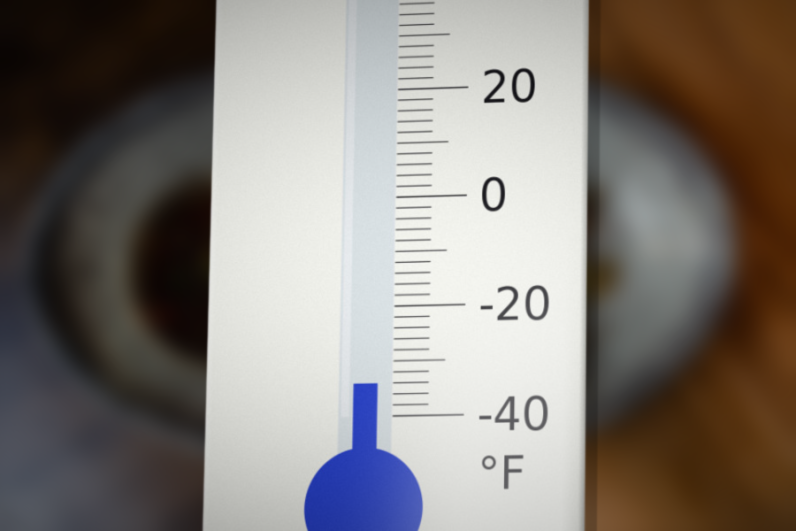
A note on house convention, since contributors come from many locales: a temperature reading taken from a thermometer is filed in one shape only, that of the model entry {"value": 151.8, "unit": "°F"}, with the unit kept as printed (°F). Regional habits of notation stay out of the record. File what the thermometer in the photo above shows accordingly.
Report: {"value": -34, "unit": "°F"}
